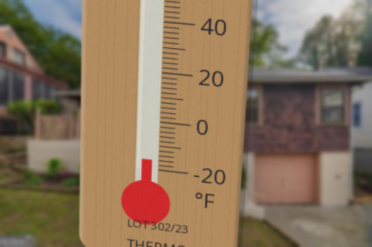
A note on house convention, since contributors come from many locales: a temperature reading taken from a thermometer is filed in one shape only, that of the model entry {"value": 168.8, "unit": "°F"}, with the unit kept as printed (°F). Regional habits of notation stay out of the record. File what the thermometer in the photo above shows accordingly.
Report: {"value": -16, "unit": "°F"}
